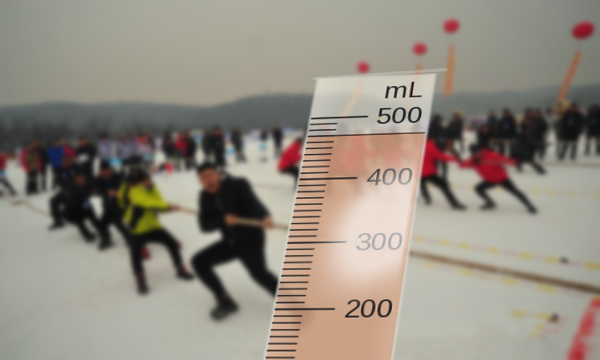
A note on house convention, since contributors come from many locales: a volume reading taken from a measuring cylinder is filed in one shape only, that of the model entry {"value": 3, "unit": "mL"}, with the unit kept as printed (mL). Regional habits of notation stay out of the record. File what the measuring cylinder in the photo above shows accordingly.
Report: {"value": 470, "unit": "mL"}
